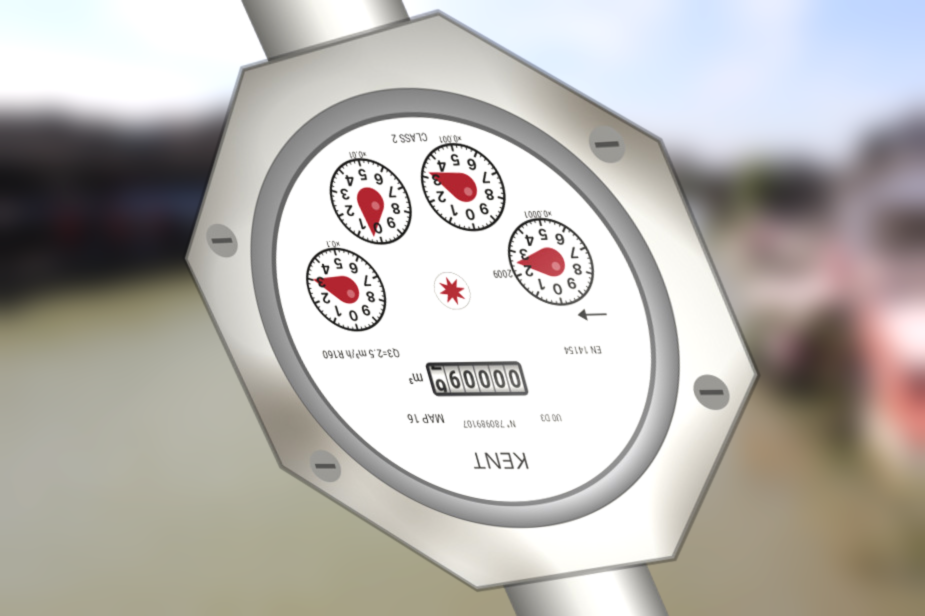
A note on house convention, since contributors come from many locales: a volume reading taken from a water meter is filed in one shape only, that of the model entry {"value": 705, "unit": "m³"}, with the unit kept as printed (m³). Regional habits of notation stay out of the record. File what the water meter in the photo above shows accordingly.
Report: {"value": 96.3032, "unit": "m³"}
